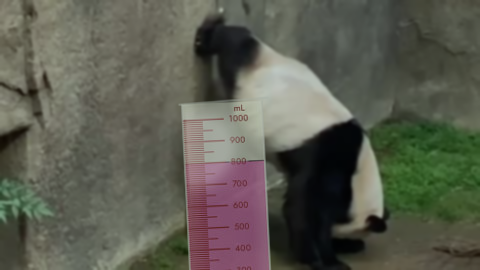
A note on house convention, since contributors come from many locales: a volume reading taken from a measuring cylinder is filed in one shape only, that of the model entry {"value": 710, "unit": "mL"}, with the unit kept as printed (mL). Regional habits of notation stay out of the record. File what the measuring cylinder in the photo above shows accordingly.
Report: {"value": 800, "unit": "mL"}
